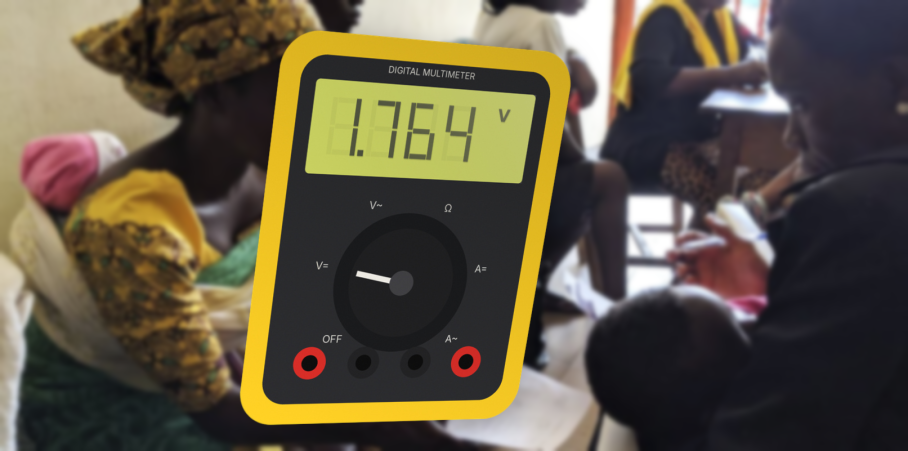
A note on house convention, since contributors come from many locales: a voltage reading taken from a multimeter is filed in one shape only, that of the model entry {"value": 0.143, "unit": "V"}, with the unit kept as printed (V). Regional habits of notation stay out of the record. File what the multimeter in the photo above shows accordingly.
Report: {"value": 1.764, "unit": "V"}
